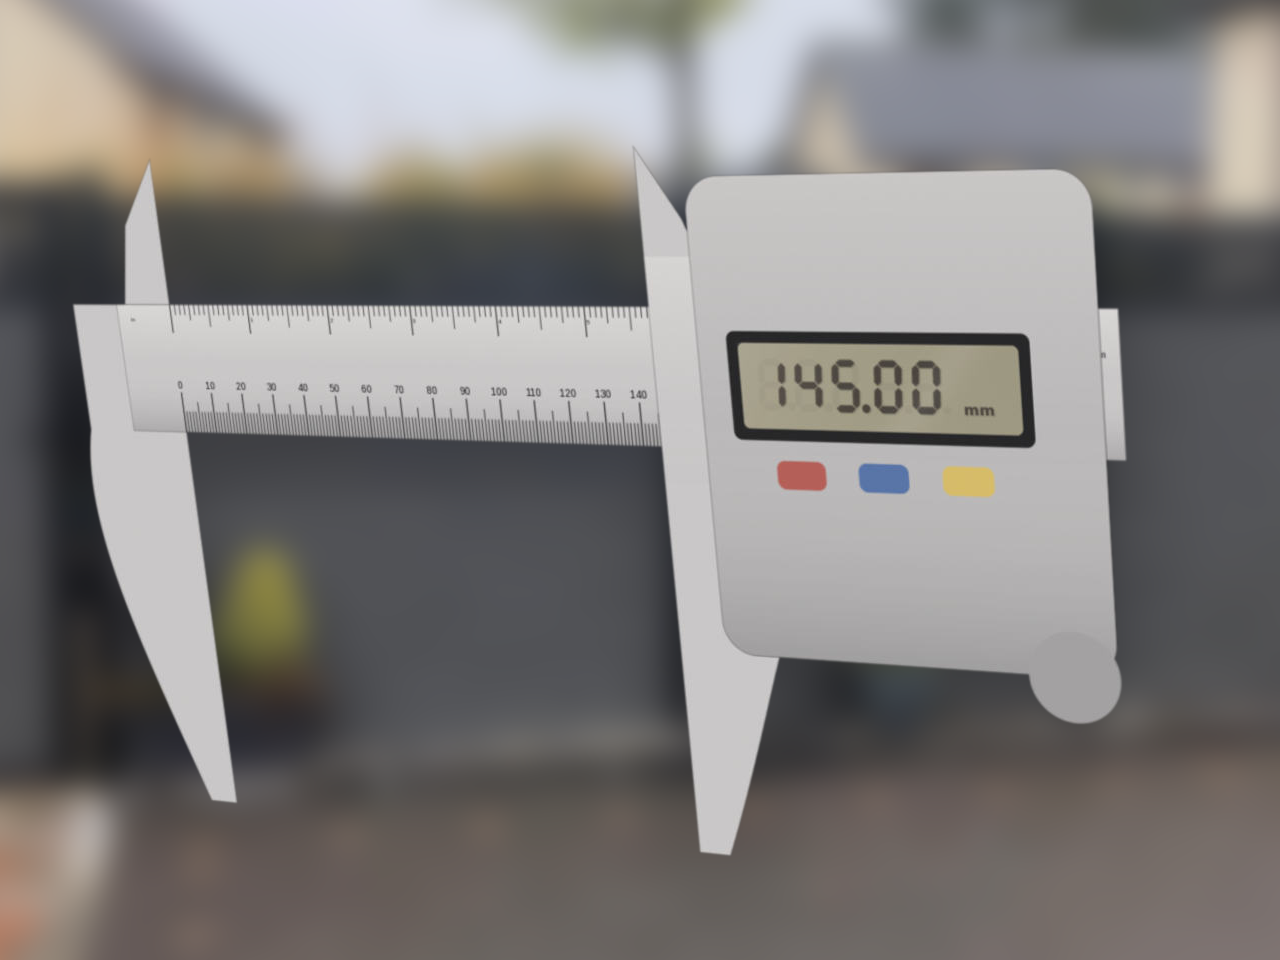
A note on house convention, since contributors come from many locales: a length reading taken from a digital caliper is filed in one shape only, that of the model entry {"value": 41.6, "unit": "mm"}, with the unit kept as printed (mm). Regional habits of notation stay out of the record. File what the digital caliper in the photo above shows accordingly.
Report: {"value": 145.00, "unit": "mm"}
